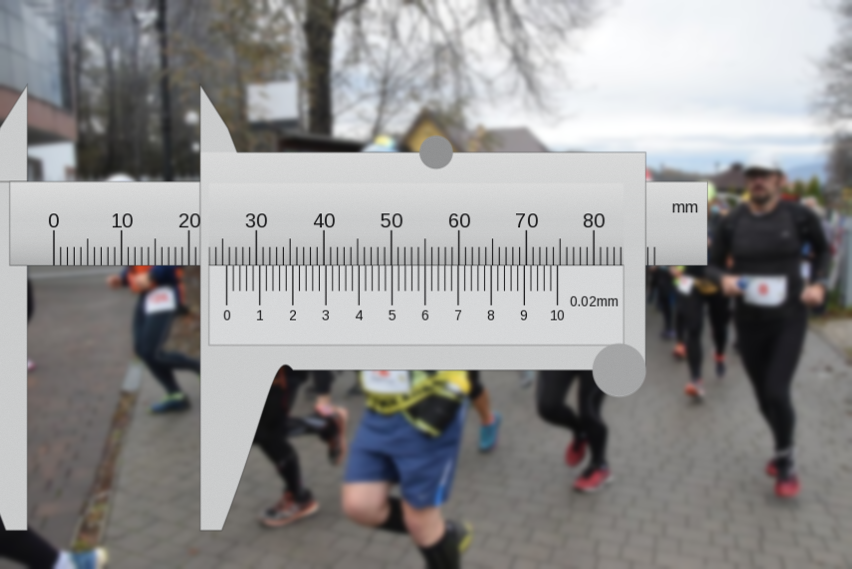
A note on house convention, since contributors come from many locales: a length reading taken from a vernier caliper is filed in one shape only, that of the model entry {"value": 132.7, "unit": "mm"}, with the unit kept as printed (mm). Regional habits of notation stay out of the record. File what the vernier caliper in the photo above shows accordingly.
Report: {"value": 25.6, "unit": "mm"}
